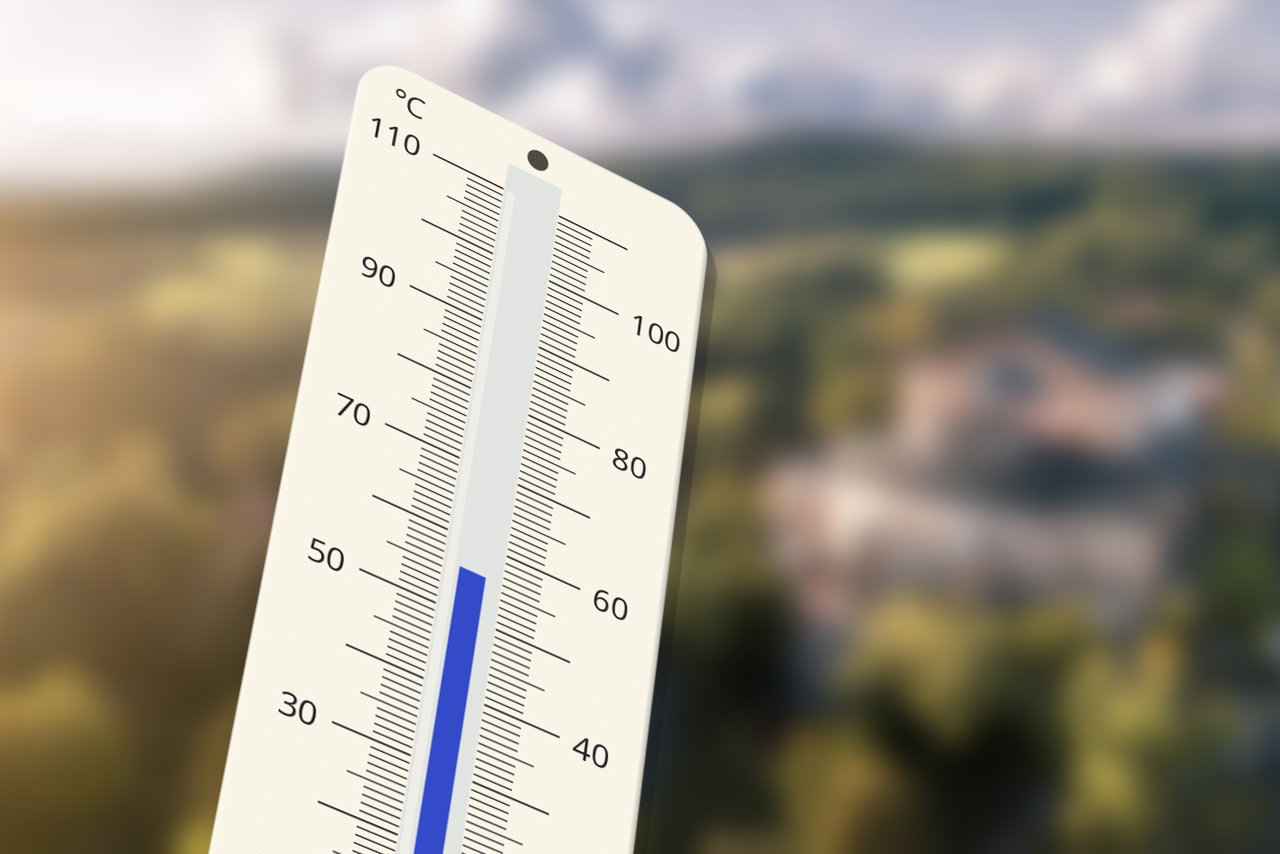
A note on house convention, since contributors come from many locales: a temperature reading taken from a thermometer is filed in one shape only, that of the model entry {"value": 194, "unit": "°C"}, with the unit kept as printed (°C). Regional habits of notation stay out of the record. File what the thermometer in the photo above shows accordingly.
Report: {"value": 56, "unit": "°C"}
